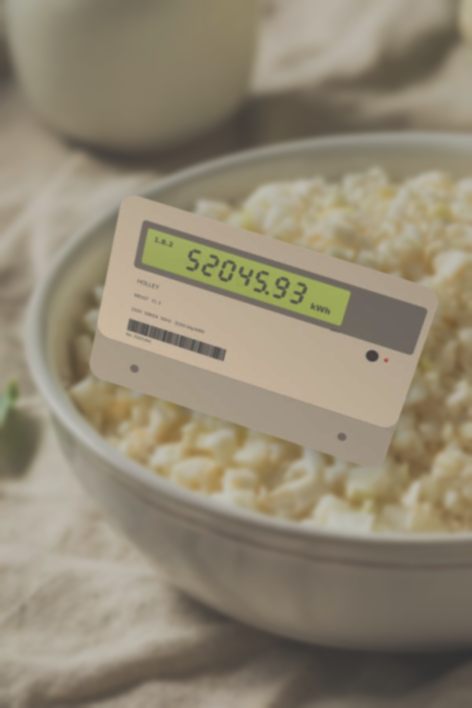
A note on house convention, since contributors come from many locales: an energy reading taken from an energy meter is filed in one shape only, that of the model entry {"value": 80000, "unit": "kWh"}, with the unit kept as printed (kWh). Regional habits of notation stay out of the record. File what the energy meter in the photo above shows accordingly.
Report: {"value": 52045.93, "unit": "kWh"}
